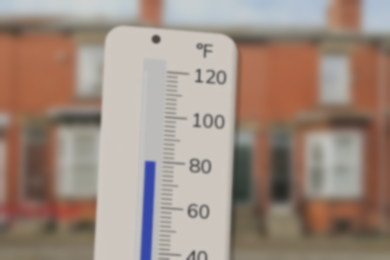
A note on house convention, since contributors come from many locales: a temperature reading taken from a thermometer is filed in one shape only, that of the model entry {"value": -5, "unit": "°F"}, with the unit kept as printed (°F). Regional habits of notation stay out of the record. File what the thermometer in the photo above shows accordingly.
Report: {"value": 80, "unit": "°F"}
